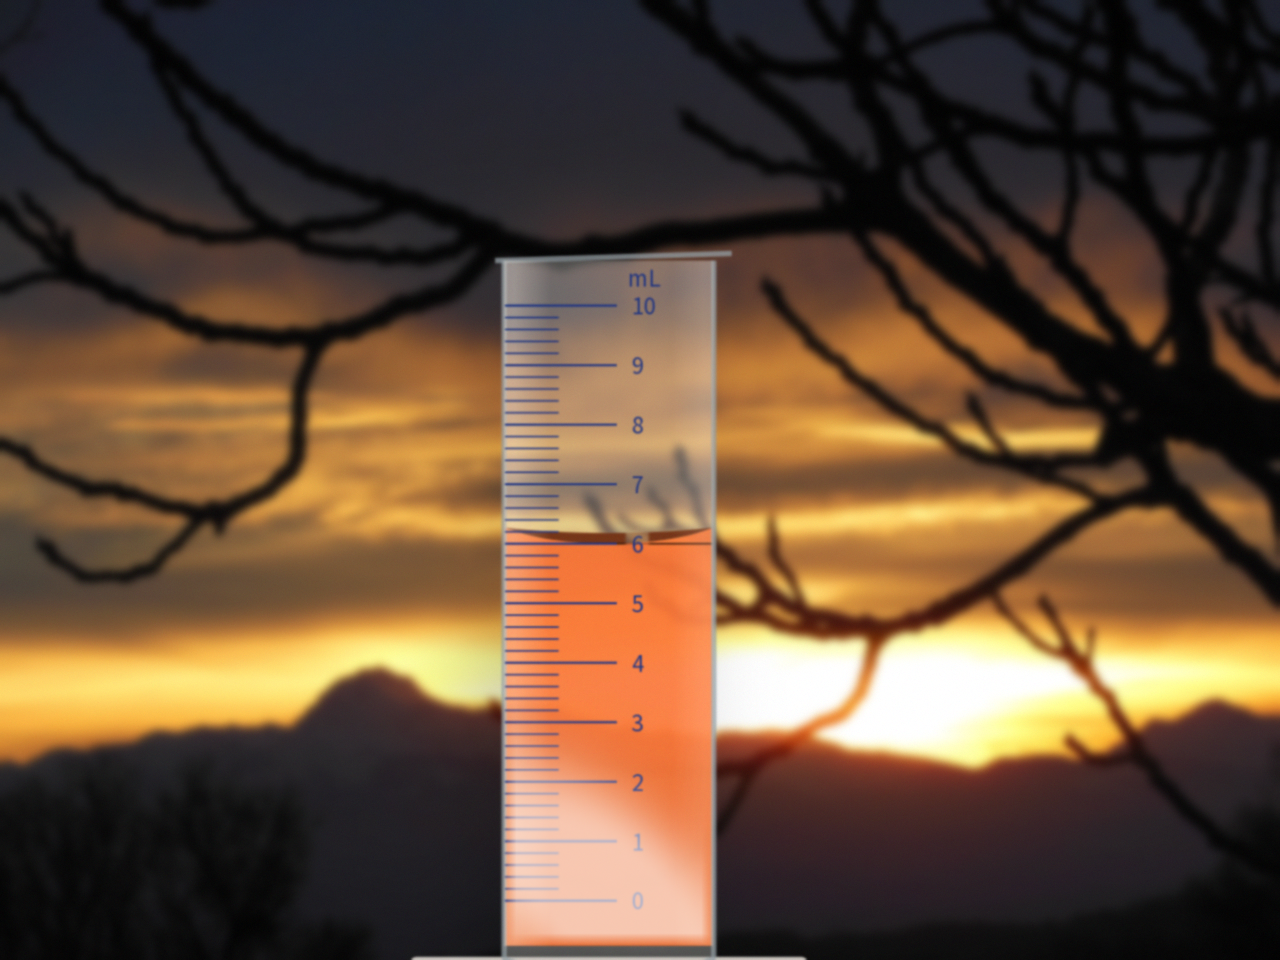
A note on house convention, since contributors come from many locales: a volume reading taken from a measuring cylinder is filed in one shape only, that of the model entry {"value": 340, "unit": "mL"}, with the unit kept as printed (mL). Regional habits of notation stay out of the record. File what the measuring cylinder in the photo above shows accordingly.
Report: {"value": 6, "unit": "mL"}
